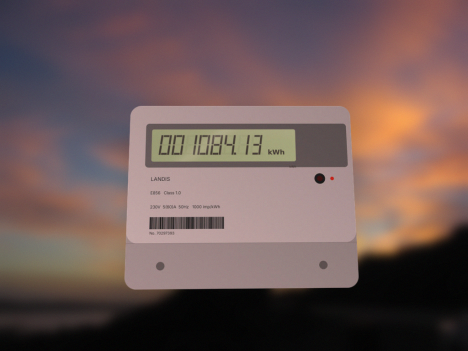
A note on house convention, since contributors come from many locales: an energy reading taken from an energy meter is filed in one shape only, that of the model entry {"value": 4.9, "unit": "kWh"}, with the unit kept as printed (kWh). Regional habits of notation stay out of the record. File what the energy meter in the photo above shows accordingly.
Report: {"value": 1084.13, "unit": "kWh"}
